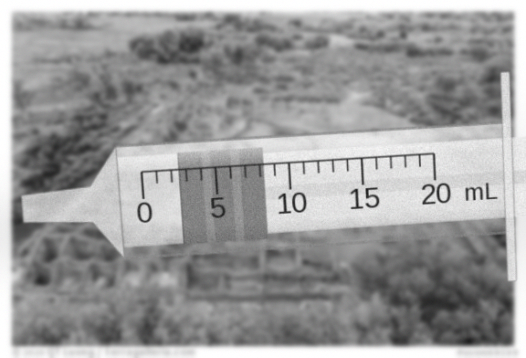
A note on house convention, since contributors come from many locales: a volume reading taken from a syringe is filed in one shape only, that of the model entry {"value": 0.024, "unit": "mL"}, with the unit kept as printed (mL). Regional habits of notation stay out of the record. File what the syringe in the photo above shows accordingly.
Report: {"value": 2.5, "unit": "mL"}
